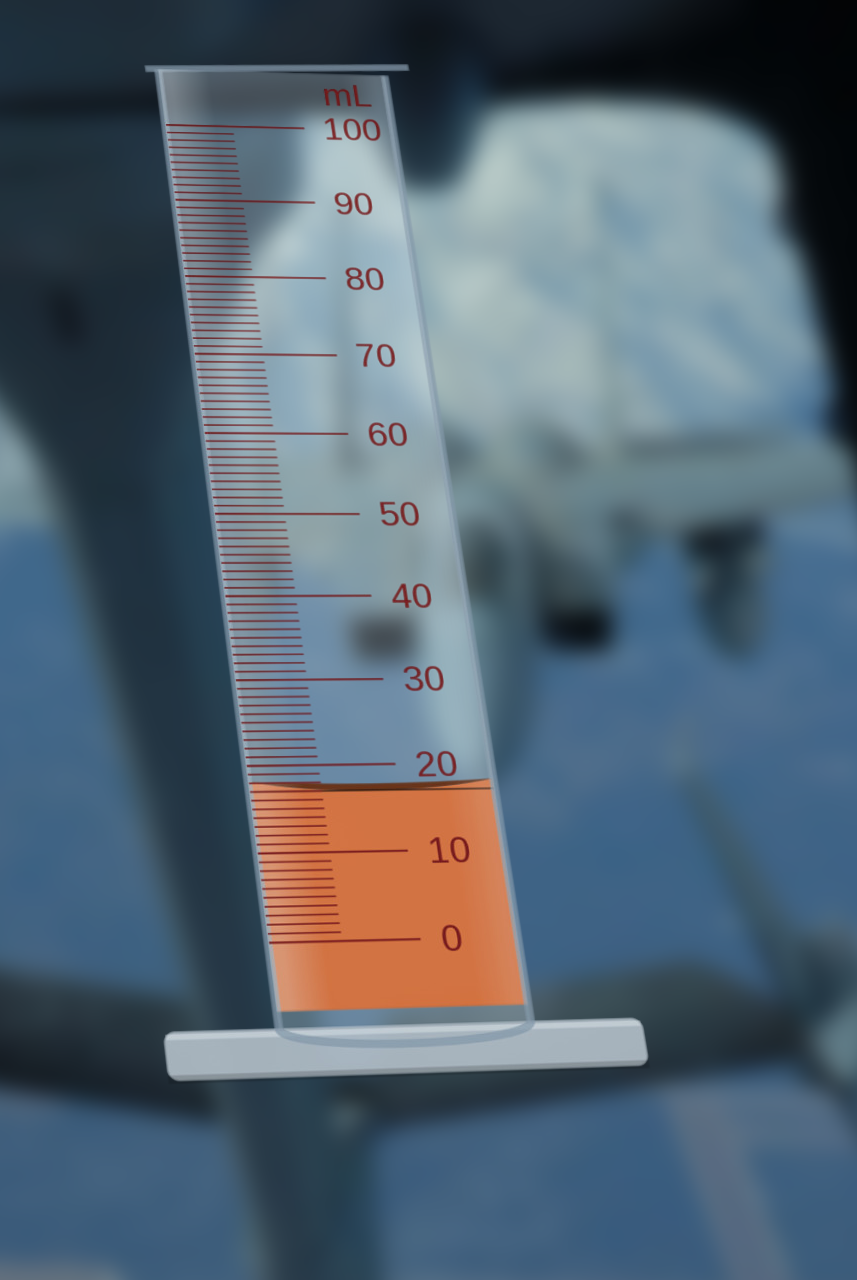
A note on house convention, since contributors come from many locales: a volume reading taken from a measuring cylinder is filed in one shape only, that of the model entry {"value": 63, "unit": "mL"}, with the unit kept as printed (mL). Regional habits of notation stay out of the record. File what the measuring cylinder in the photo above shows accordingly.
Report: {"value": 17, "unit": "mL"}
